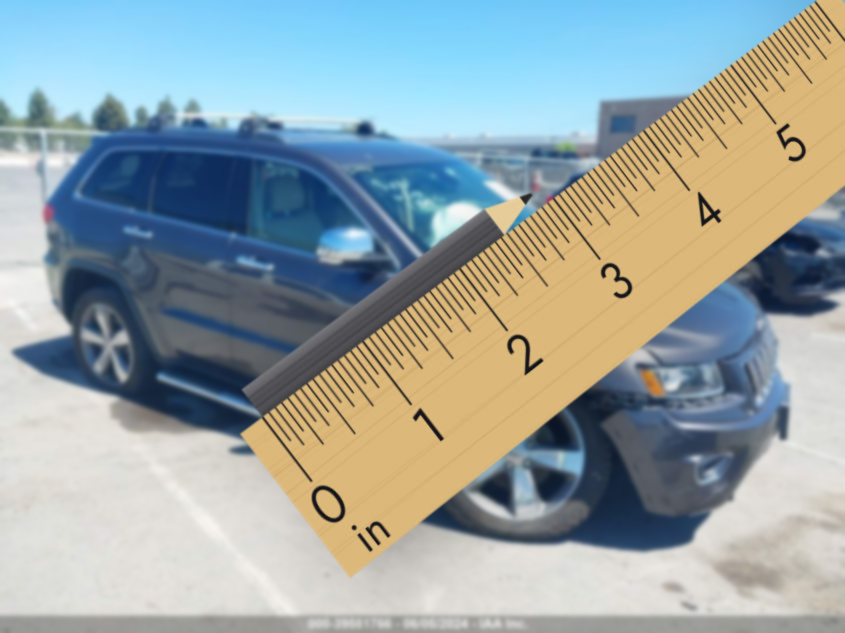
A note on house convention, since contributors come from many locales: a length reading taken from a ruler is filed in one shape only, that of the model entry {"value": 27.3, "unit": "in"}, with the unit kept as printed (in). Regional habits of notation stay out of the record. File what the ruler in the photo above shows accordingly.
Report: {"value": 2.875, "unit": "in"}
